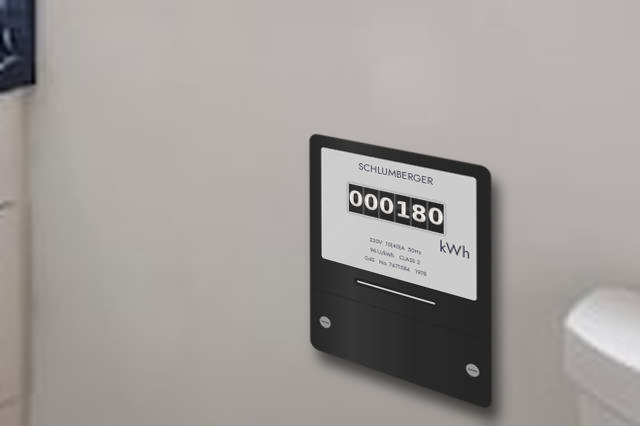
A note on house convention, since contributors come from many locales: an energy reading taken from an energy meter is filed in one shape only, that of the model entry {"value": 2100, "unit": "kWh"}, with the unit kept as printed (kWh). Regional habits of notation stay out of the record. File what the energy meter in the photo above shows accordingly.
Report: {"value": 180, "unit": "kWh"}
